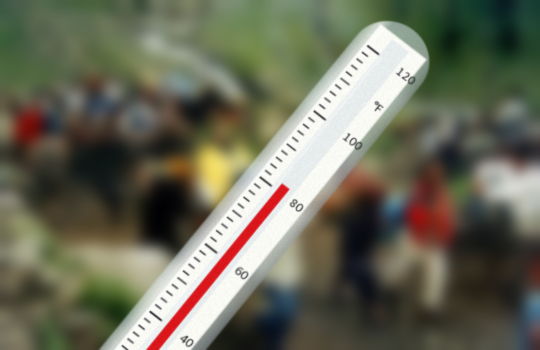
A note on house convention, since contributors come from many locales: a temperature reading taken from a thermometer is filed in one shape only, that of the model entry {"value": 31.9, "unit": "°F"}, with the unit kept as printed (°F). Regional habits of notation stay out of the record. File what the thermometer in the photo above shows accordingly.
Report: {"value": 82, "unit": "°F"}
